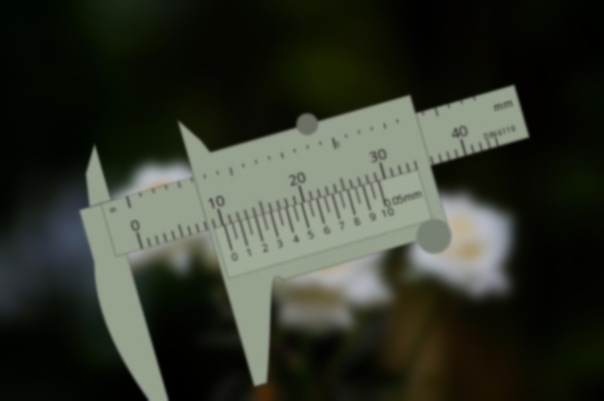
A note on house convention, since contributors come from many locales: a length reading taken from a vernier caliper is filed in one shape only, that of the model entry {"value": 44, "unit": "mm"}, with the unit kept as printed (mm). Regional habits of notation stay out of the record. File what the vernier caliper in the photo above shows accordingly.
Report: {"value": 10.2, "unit": "mm"}
